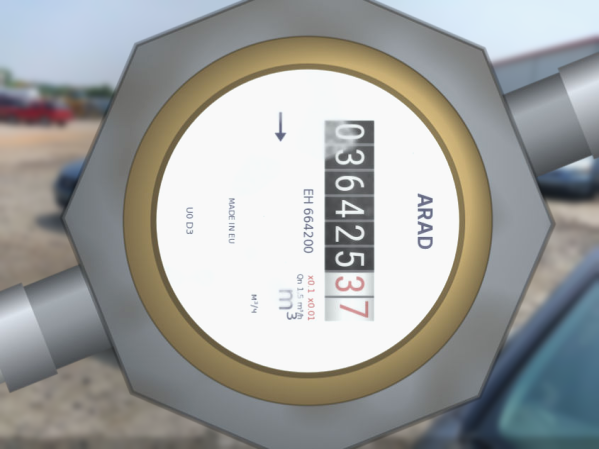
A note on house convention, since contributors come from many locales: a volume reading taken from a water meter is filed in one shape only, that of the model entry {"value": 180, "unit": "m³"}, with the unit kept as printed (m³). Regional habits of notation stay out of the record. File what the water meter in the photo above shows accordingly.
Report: {"value": 36425.37, "unit": "m³"}
